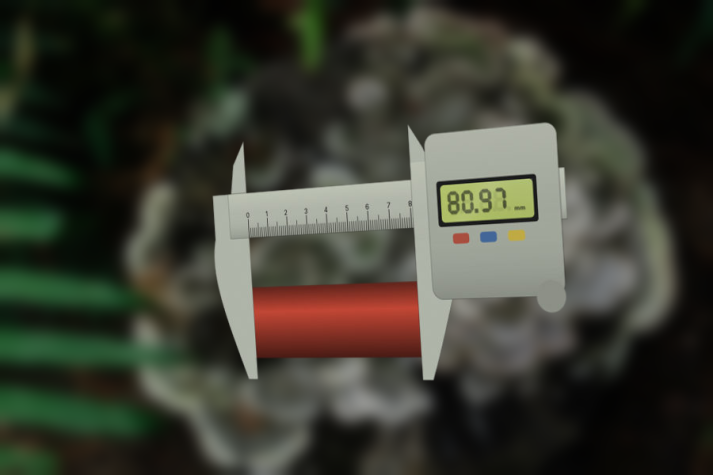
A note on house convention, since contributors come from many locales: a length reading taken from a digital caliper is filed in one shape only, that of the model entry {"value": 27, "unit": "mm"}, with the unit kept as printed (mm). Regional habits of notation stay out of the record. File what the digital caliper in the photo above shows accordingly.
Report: {"value": 80.97, "unit": "mm"}
